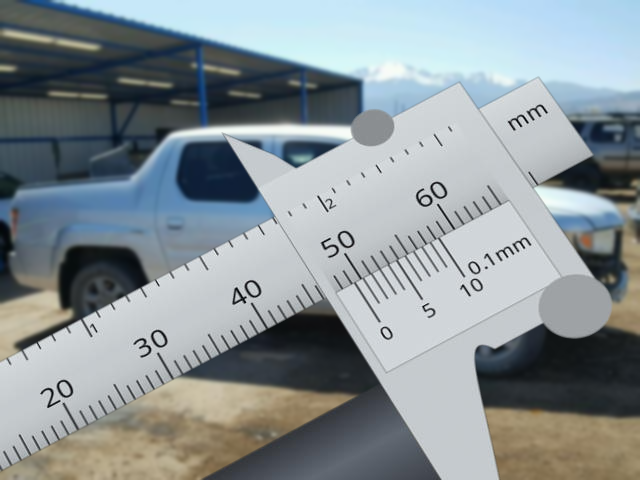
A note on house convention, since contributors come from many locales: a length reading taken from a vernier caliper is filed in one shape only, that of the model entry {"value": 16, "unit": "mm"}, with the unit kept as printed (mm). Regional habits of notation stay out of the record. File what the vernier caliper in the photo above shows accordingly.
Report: {"value": 49.3, "unit": "mm"}
